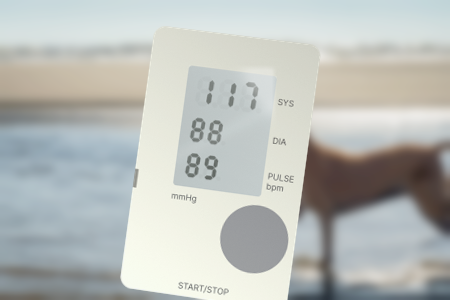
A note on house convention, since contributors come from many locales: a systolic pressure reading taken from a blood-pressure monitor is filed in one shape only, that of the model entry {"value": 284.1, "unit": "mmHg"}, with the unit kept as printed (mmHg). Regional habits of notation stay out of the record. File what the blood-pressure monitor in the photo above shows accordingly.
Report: {"value": 117, "unit": "mmHg"}
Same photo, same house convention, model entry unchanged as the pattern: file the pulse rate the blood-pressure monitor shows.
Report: {"value": 89, "unit": "bpm"}
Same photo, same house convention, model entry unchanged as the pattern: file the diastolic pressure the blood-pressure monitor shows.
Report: {"value": 88, "unit": "mmHg"}
